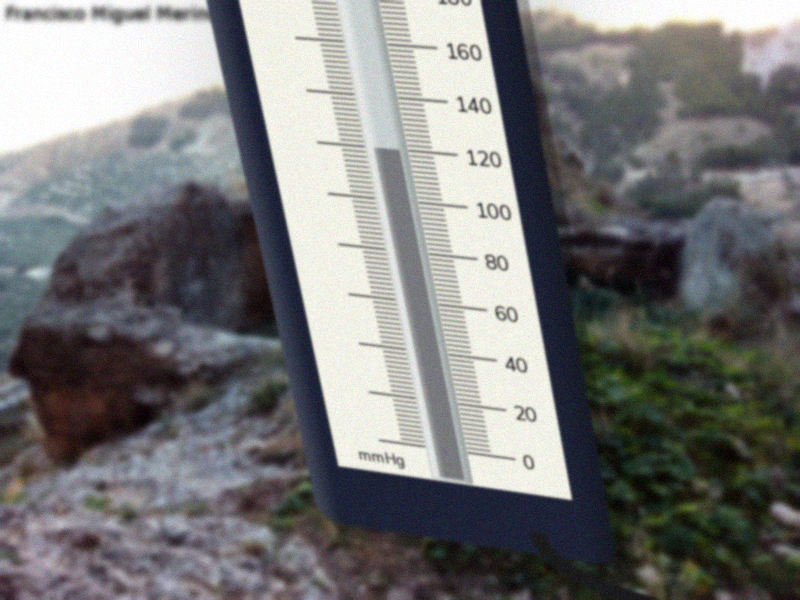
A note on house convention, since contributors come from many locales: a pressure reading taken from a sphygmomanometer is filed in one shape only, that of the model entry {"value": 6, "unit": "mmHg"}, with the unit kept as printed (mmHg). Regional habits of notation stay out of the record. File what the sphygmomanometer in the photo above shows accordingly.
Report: {"value": 120, "unit": "mmHg"}
